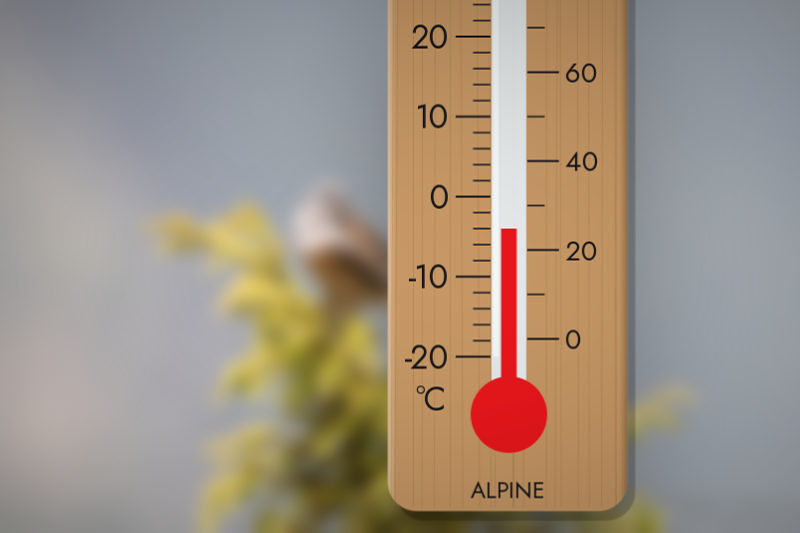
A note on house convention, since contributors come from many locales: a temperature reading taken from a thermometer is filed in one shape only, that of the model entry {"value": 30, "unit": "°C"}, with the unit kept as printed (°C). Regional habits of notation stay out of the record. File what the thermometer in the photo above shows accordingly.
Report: {"value": -4, "unit": "°C"}
